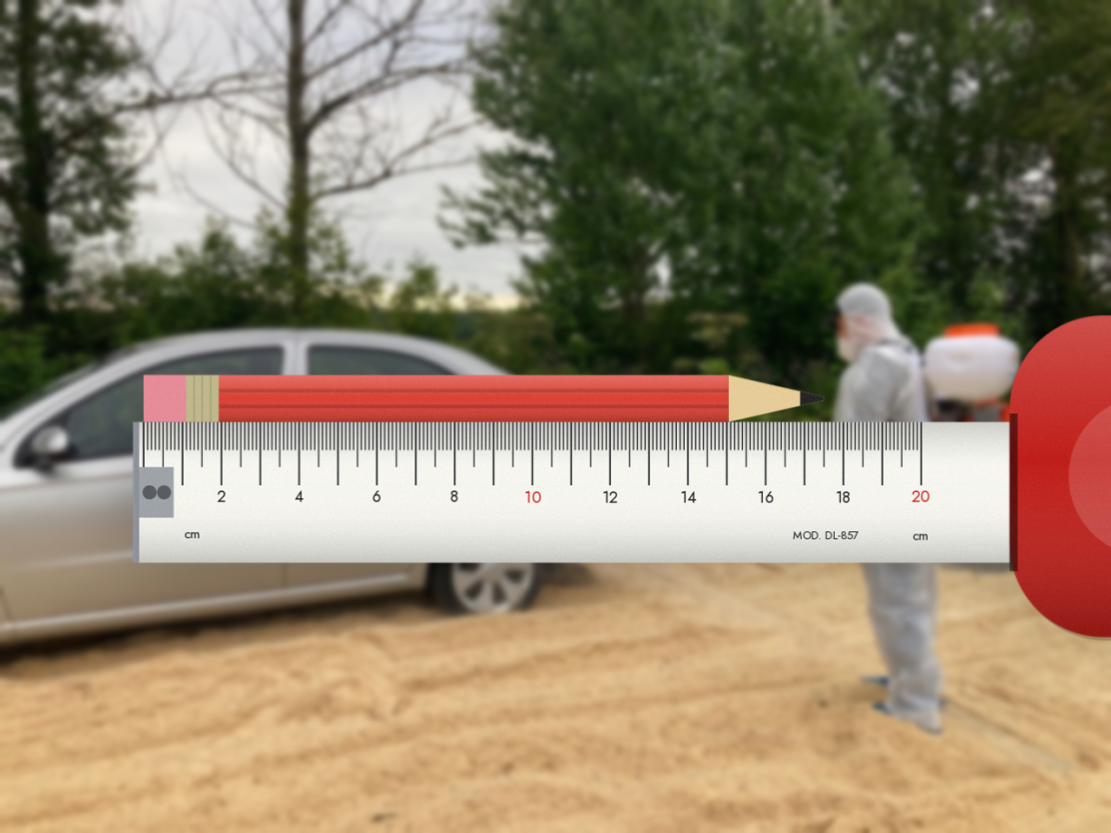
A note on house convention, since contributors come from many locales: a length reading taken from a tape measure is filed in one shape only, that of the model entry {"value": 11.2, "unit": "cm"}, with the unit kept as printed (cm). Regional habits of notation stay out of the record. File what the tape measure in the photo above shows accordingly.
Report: {"value": 17.5, "unit": "cm"}
